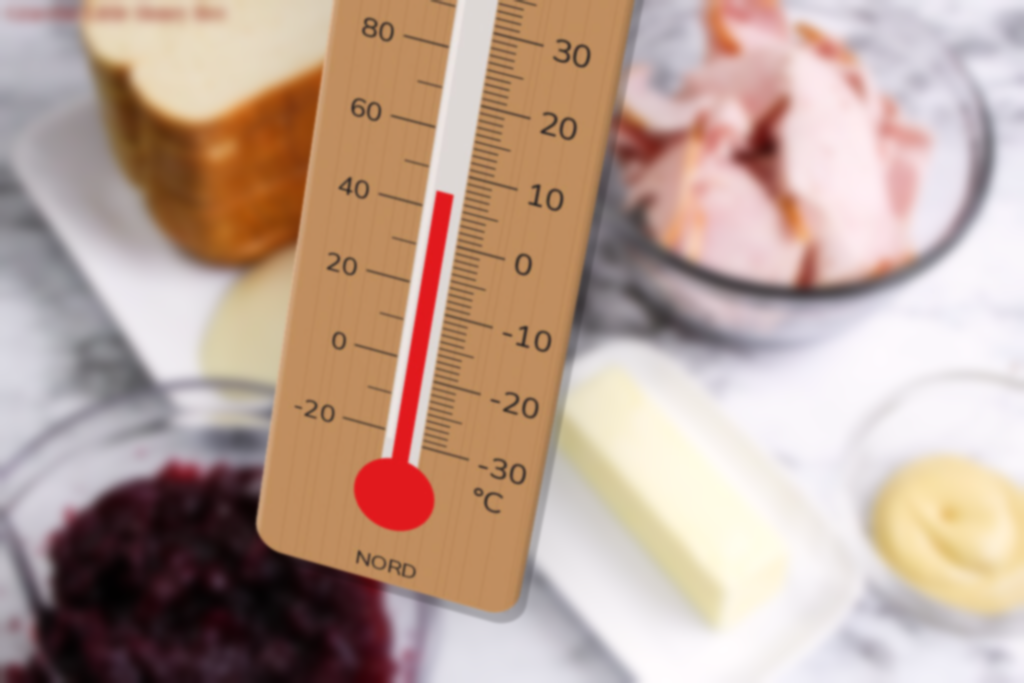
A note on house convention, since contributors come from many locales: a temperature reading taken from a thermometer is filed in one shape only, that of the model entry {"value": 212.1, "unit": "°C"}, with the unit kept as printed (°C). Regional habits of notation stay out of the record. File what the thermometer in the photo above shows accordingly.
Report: {"value": 7, "unit": "°C"}
